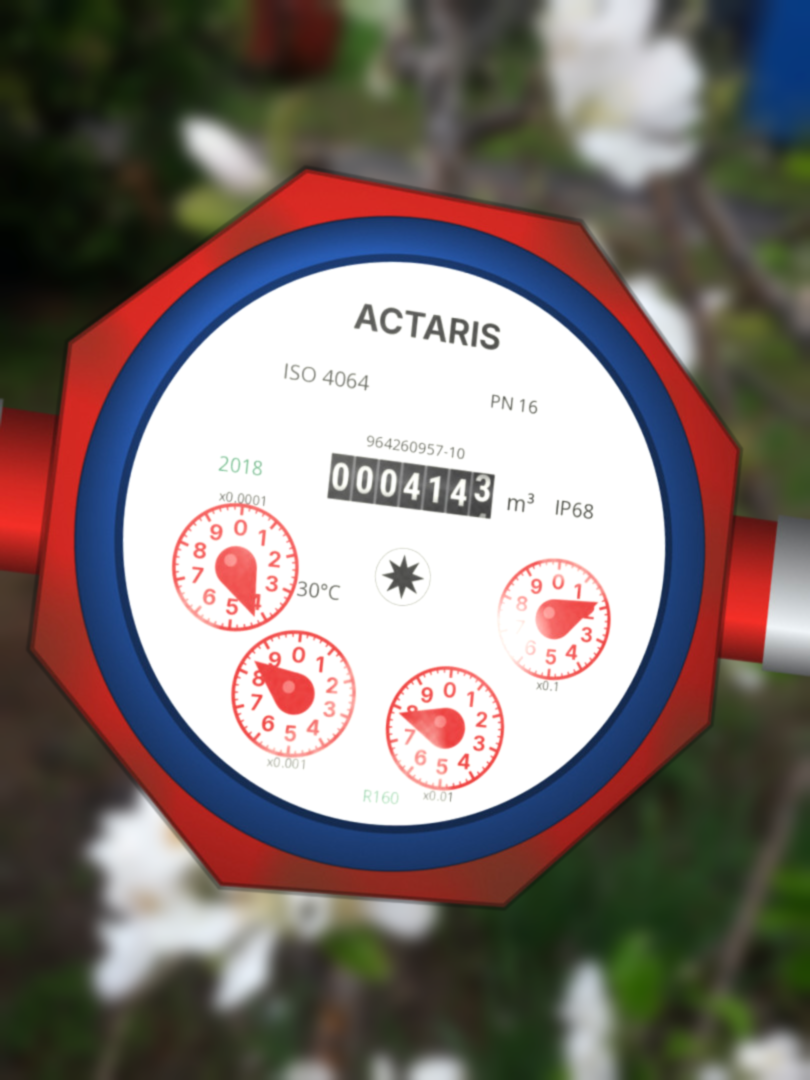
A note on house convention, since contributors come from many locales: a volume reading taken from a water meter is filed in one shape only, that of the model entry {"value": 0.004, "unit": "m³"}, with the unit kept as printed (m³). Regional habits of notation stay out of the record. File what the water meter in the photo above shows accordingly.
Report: {"value": 4143.1784, "unit": "m³"}
